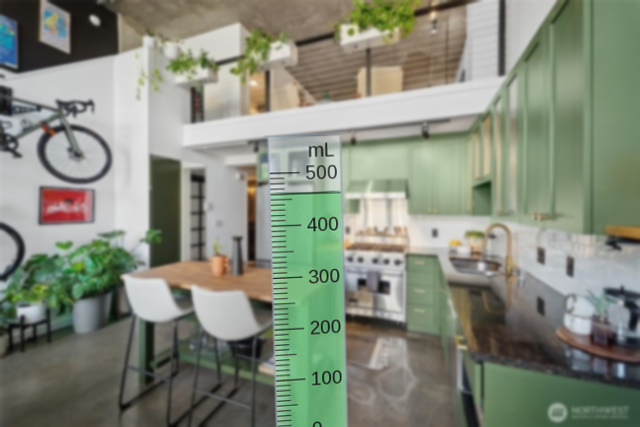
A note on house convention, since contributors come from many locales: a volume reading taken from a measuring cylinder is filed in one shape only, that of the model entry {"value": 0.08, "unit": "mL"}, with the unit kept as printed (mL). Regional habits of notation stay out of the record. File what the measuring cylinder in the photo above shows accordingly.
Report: {"value": 460, "unit": "mL"}
